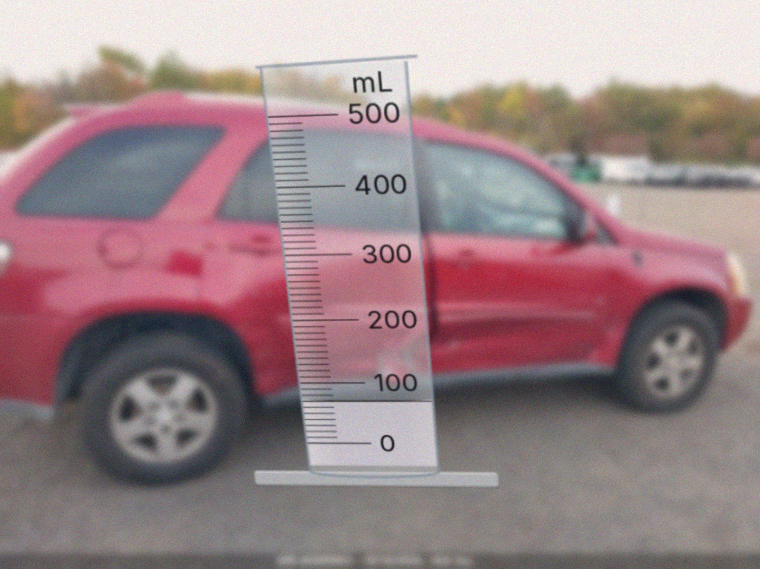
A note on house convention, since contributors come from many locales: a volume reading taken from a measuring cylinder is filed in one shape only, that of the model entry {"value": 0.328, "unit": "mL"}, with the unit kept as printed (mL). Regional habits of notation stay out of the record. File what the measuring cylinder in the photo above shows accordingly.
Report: {"value": 70, "unit": "mL"}
